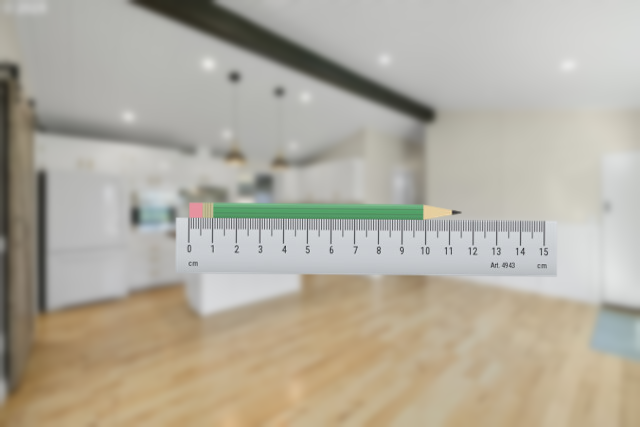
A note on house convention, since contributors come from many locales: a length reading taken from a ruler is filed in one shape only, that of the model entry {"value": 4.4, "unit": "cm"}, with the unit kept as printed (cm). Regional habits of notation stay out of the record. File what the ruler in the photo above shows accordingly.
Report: {"value": 11.5, "unit": "cm"}
